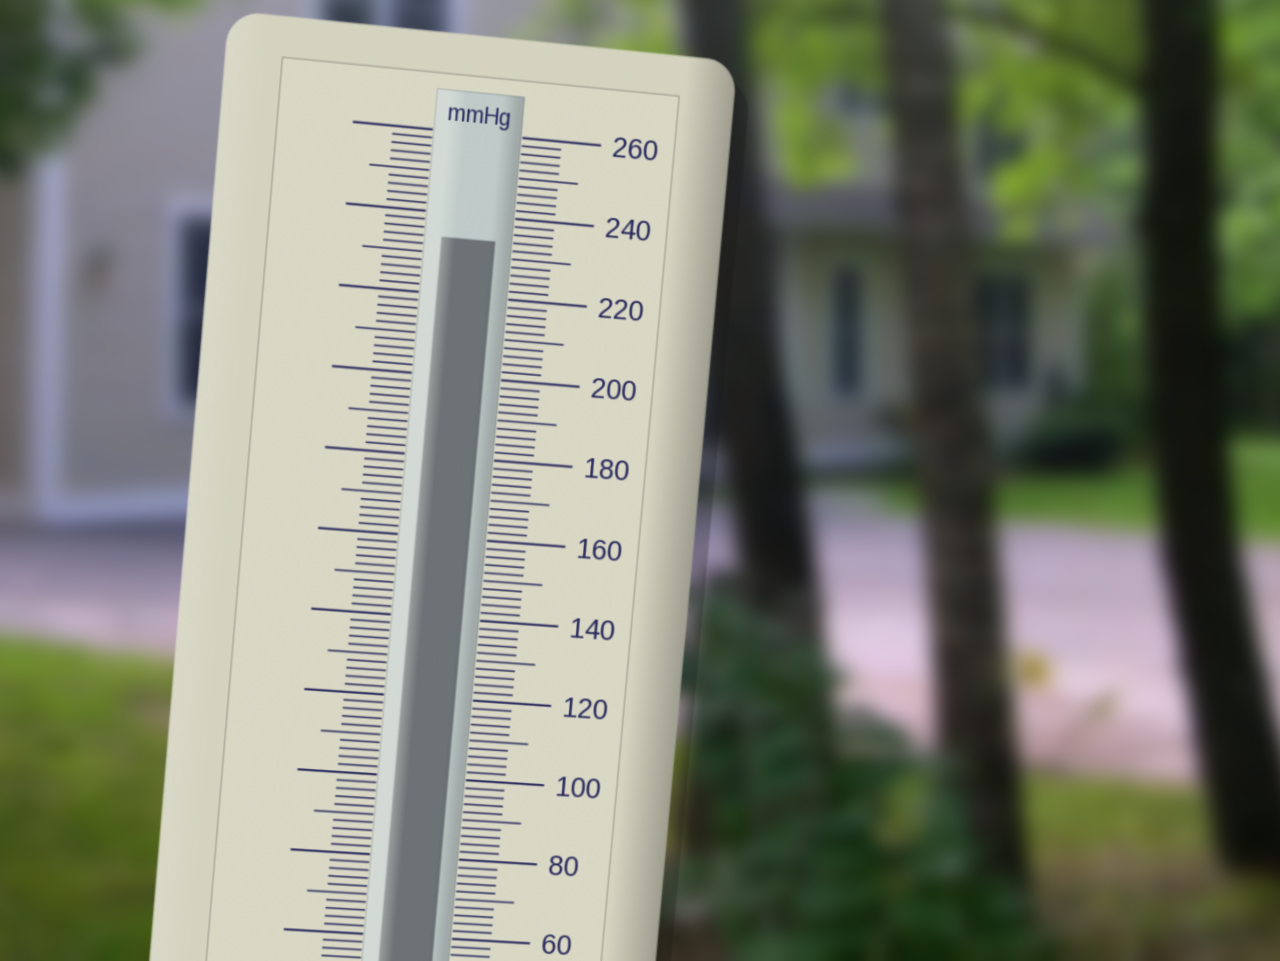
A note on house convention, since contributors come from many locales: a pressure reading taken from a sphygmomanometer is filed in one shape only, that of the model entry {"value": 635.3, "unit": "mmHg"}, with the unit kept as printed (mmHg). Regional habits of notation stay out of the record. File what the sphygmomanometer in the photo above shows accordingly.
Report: {"value": 234, "unit": "mmHg"}
